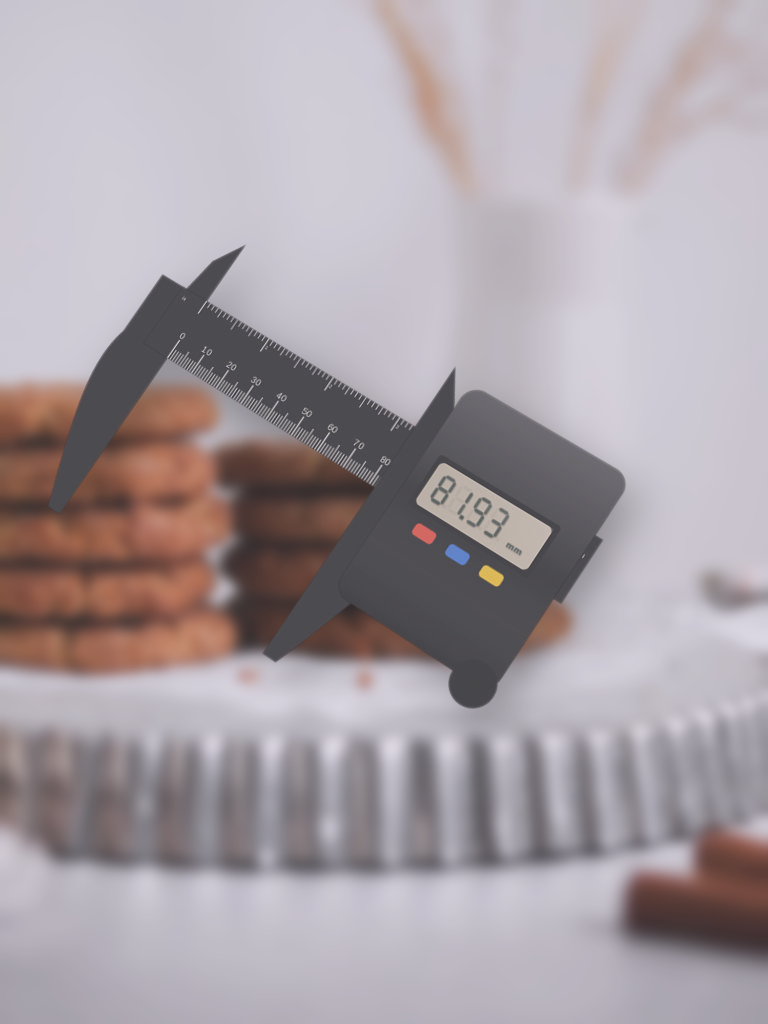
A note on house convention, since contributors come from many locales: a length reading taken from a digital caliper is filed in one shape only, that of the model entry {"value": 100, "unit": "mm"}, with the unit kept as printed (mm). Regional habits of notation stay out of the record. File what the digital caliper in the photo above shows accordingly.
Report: {"value": 81.93, "unit": "mm"}
